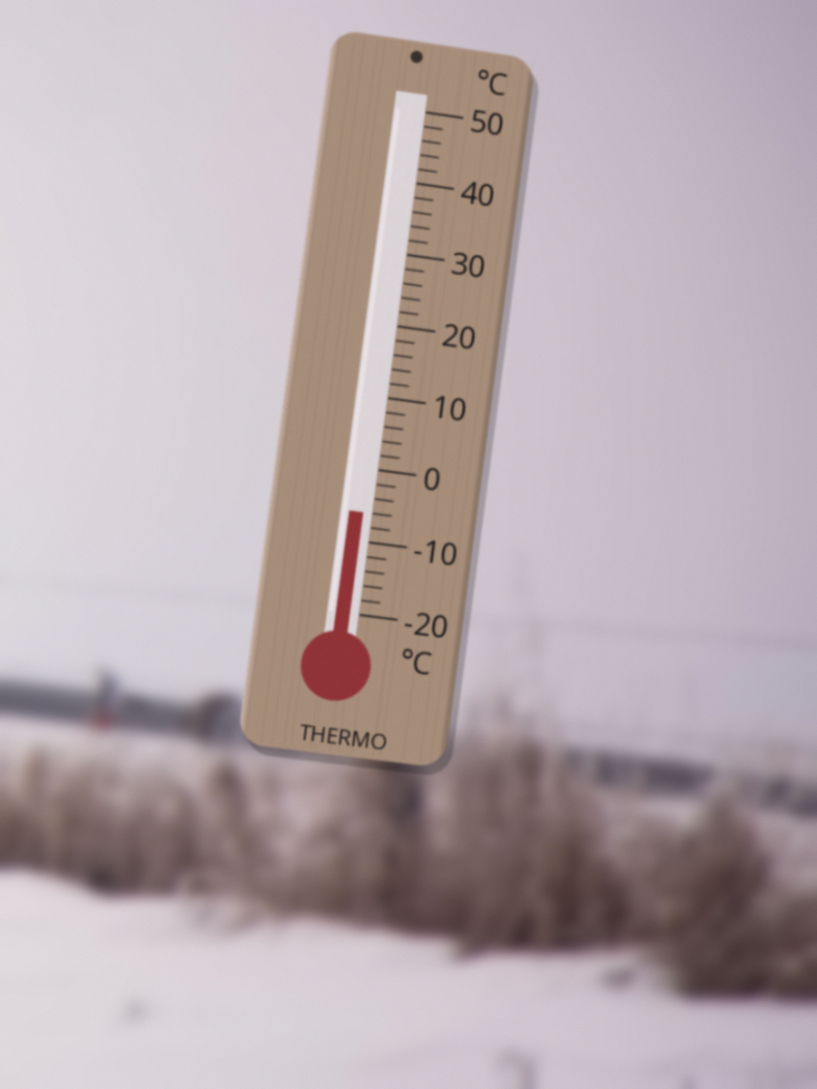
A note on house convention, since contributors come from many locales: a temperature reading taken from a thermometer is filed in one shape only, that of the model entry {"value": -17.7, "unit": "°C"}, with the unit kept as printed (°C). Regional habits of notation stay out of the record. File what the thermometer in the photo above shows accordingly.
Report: {"value": -6, "unit": "°C"}
